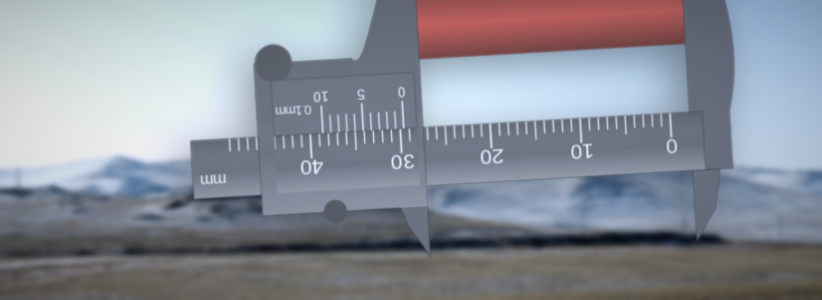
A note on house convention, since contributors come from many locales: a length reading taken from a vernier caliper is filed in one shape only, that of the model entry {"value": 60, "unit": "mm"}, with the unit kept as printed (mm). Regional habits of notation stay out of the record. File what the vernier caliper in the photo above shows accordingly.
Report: {"value": 29.6, "unit": "mm"}
